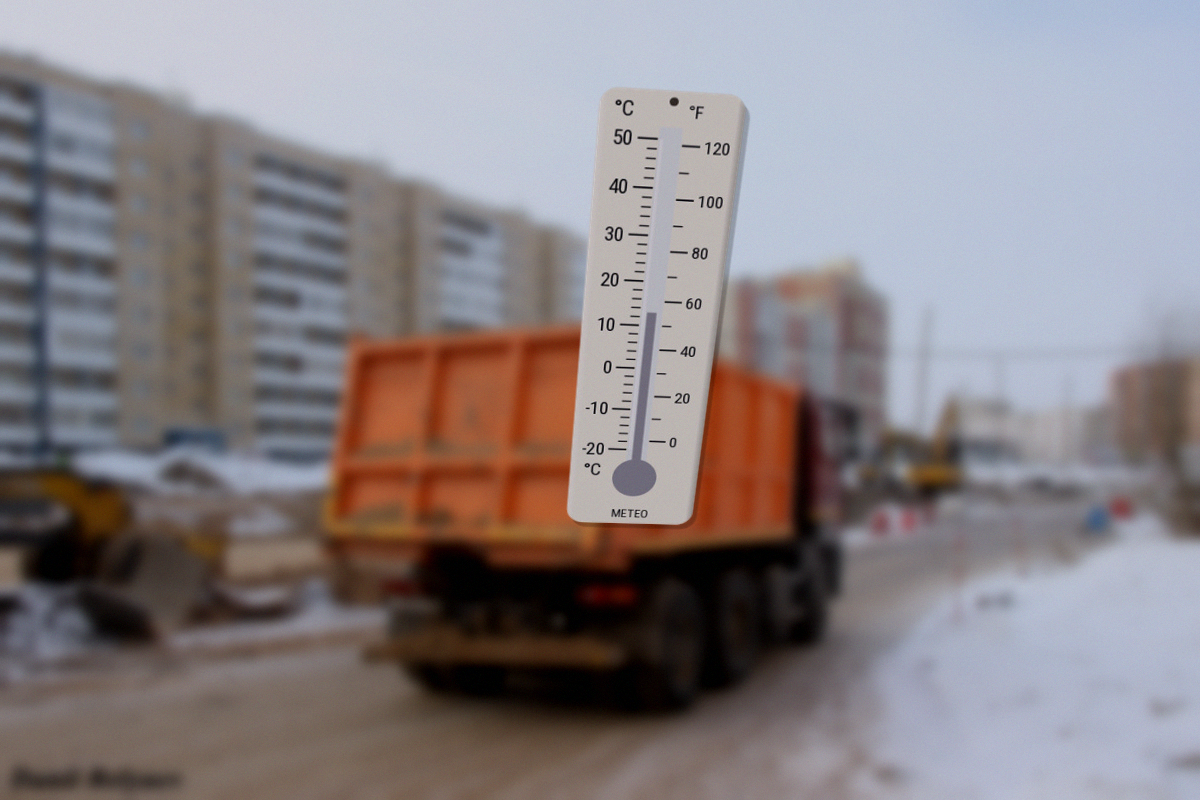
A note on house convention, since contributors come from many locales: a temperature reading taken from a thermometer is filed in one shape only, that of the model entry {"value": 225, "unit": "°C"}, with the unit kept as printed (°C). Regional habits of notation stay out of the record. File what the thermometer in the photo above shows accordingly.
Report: {"value": 13, "unit": "°C"}
